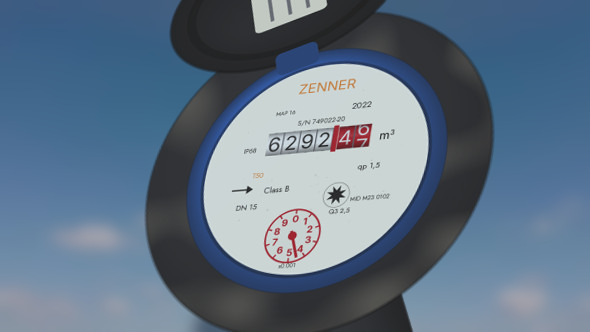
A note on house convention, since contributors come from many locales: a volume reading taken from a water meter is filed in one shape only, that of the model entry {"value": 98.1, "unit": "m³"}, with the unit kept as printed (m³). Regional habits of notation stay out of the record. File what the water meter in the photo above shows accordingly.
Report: {"value": 6292.464, "unit": "m³"}
